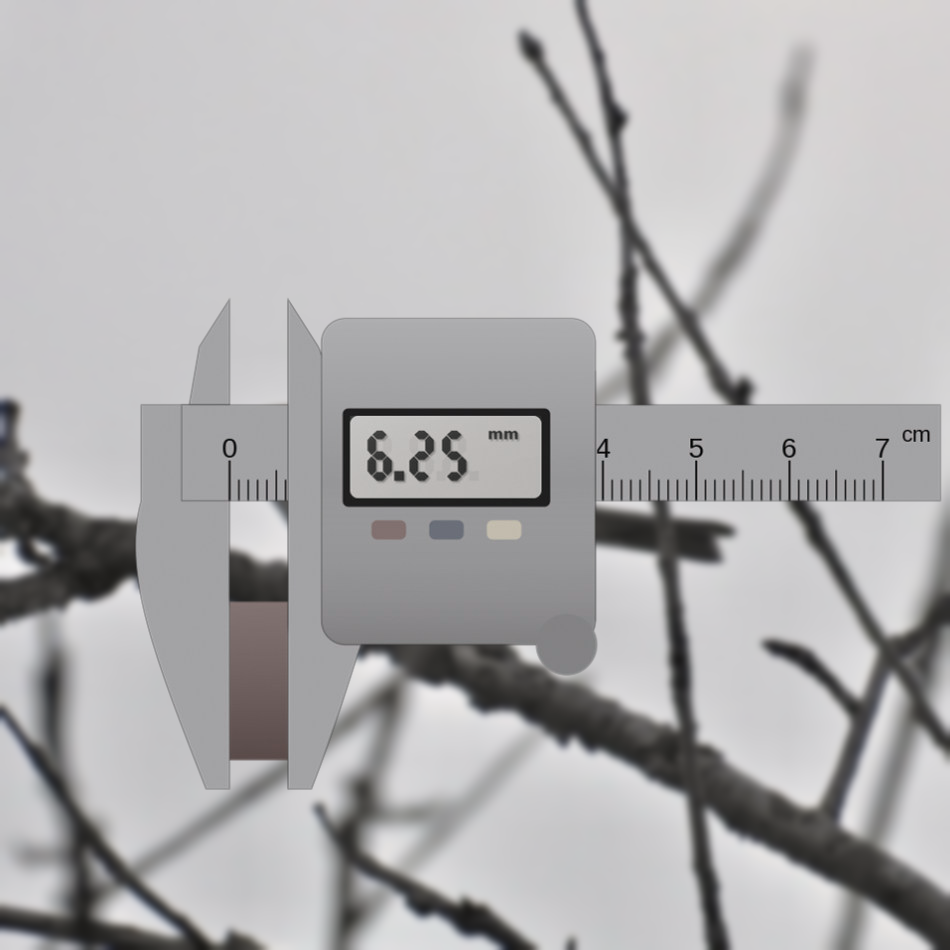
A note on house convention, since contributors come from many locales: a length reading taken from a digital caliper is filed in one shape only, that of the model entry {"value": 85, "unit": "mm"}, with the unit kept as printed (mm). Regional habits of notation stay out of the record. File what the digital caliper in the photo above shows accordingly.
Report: {"value": 6.25, "unit": "mm"}
